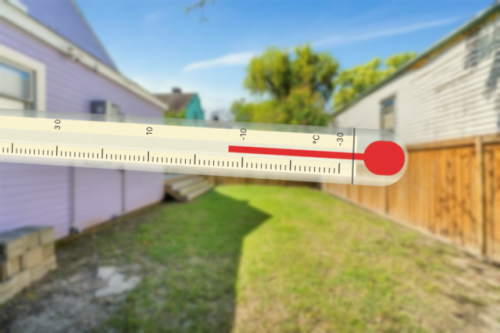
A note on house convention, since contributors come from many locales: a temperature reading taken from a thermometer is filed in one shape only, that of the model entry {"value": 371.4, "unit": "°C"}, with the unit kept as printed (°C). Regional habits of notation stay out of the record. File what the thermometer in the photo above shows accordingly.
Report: {"value": -7, "unit": "°C"}
